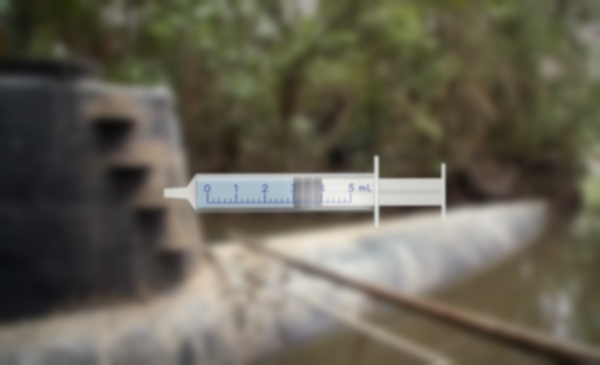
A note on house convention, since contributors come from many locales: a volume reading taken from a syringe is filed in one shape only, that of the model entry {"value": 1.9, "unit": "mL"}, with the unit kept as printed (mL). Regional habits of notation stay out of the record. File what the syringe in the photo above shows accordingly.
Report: {"value": 3, "unit": "mL"}
